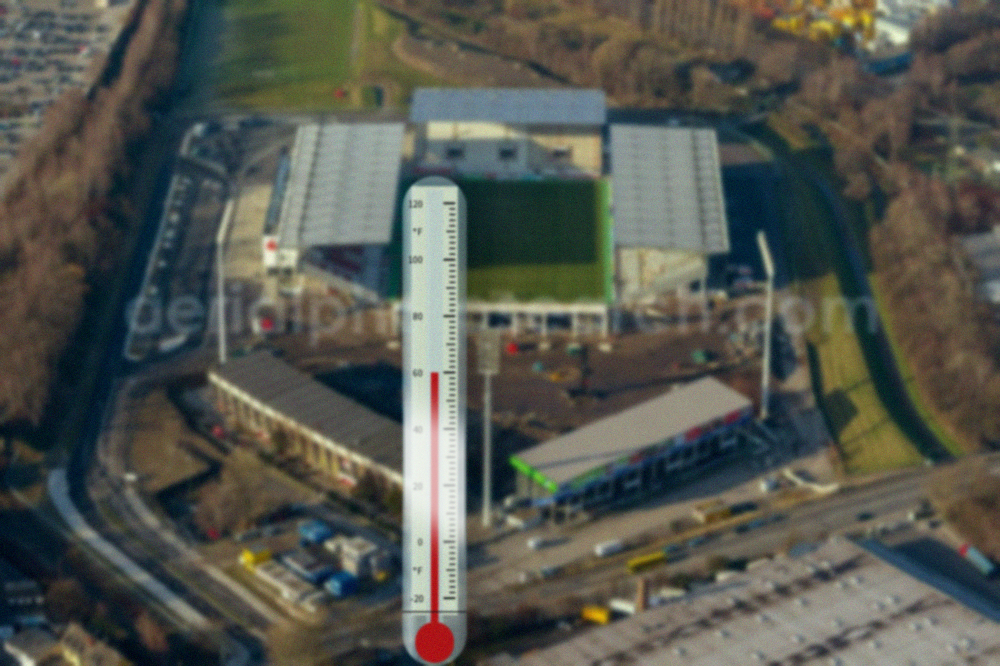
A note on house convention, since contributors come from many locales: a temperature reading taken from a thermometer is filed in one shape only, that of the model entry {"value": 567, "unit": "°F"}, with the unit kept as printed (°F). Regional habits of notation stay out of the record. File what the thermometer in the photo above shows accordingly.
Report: {"value": 60, "unit": "°F"}
